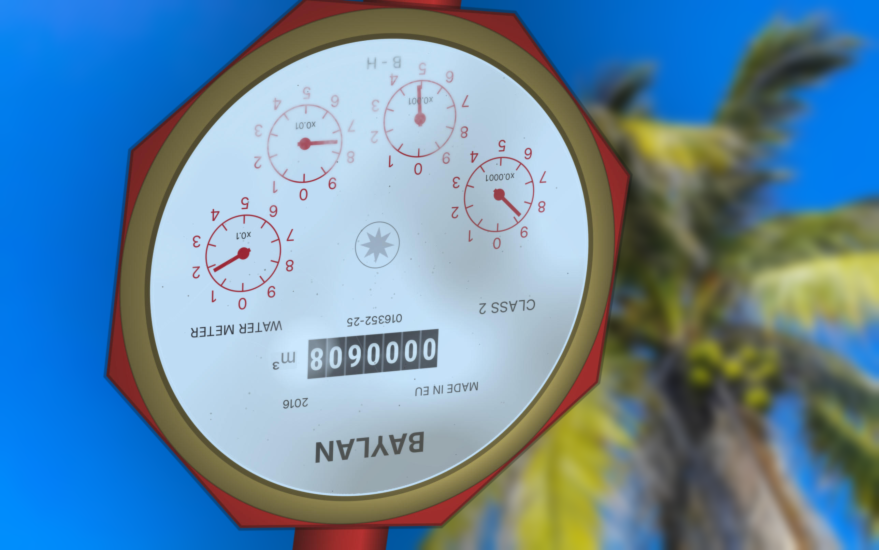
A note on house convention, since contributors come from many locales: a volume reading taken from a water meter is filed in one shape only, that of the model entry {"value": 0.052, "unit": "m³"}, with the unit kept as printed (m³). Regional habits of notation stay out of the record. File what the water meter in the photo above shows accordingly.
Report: {"value": 608.1748, "unit": "m³"}
